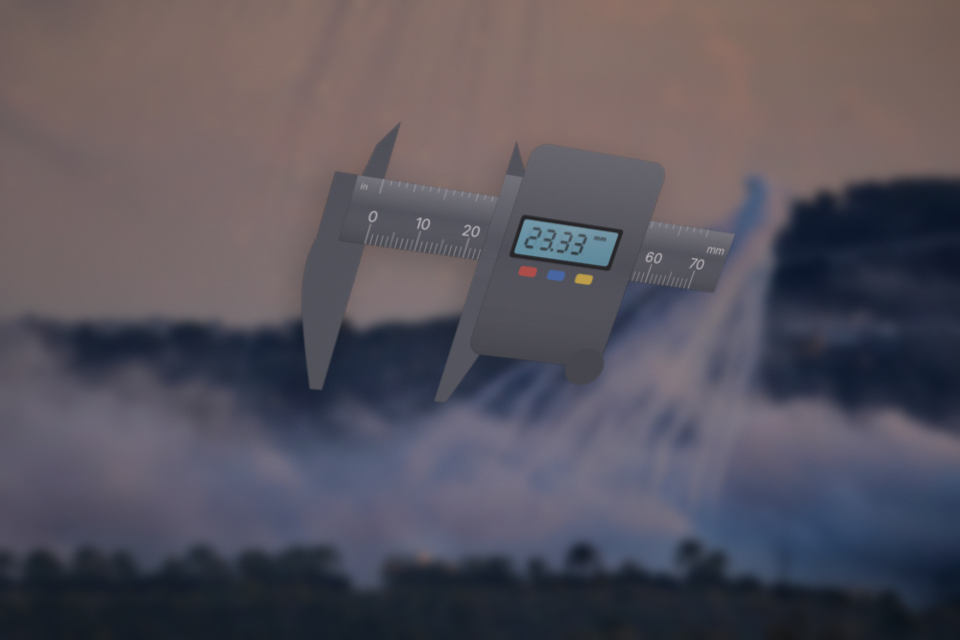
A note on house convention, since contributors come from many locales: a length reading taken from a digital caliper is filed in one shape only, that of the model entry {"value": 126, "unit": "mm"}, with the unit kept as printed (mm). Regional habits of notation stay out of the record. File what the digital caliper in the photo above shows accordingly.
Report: {"value": 23.33, "unit": "mm"}
